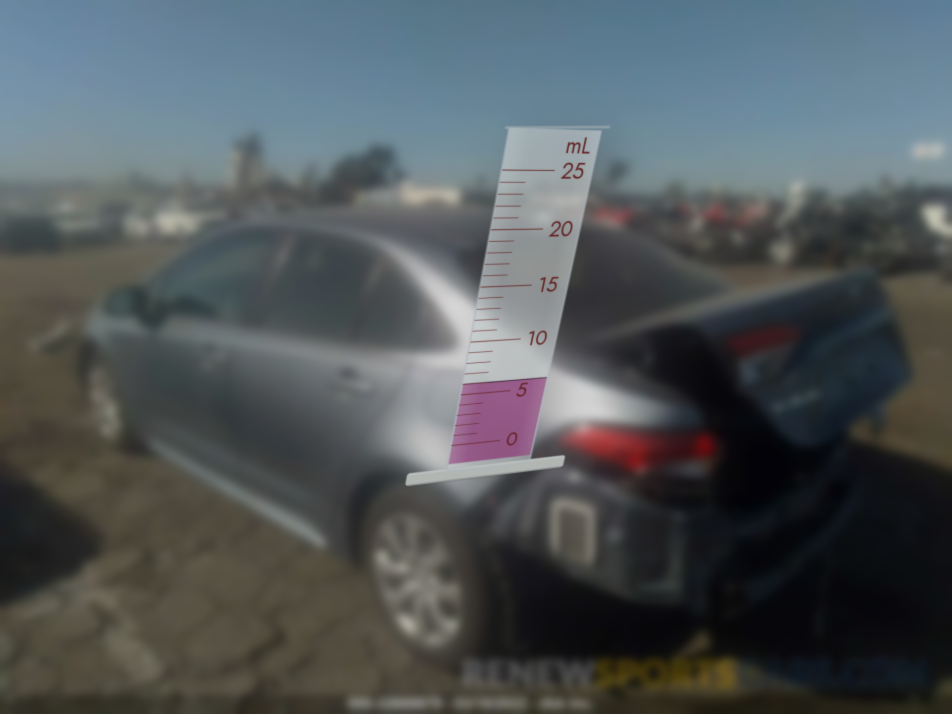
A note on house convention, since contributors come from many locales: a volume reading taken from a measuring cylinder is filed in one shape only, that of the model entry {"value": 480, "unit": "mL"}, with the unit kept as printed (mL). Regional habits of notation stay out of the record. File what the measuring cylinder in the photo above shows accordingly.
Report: {"value": 6, "unit": "mL"}
